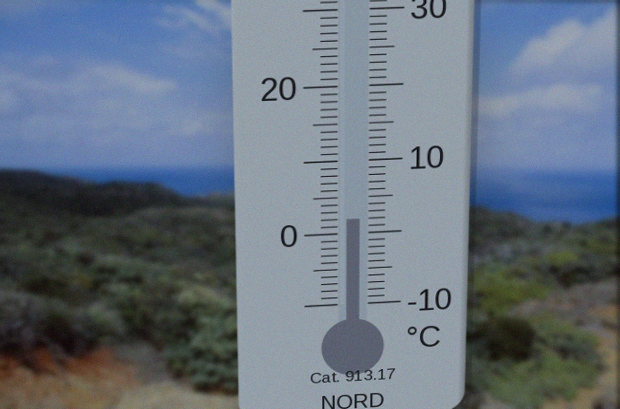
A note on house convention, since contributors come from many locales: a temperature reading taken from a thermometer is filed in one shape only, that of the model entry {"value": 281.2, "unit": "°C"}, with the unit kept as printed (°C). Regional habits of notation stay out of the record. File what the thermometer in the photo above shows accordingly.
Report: {"value": 2, "unit": "°C"}
